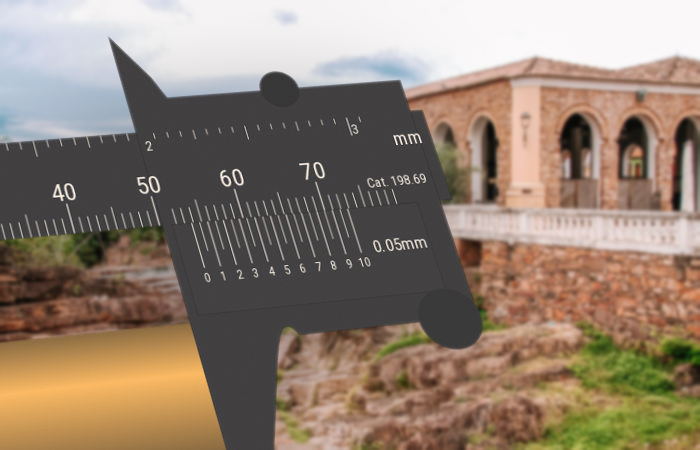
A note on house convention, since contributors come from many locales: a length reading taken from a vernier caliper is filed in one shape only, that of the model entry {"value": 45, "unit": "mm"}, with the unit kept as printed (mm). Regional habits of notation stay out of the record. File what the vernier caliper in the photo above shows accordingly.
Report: {"value": 53.8, "unit": "mm"}
